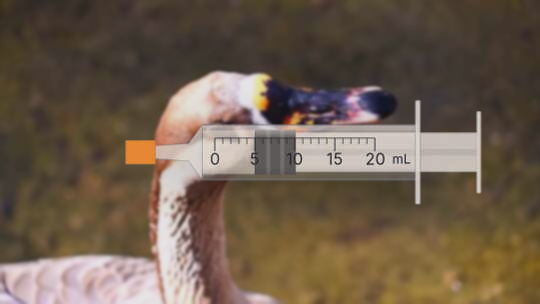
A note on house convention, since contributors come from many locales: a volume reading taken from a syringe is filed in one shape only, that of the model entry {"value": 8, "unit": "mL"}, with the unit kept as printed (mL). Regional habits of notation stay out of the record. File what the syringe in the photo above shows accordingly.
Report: {"value": 5, "unit": "mL"}
